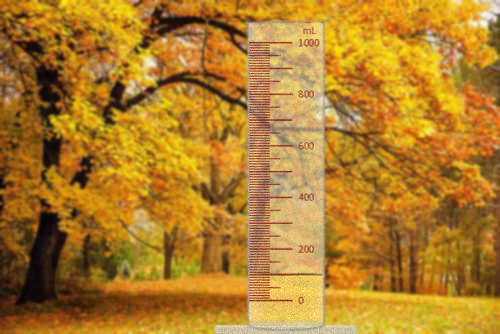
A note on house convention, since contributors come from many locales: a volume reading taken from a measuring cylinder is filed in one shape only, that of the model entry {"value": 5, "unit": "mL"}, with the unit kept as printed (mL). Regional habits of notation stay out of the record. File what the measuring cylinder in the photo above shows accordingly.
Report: {"value": 100, "unit": "mL"}
